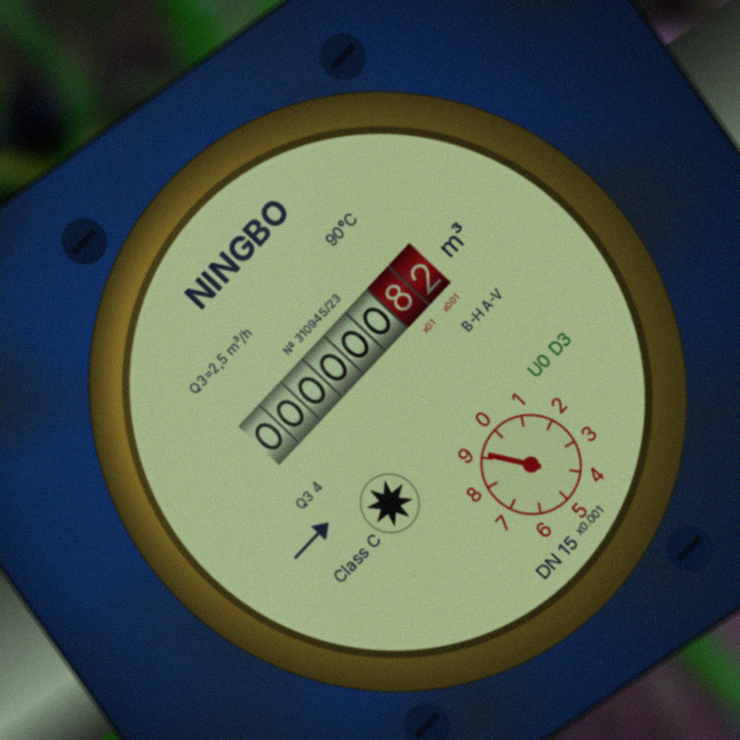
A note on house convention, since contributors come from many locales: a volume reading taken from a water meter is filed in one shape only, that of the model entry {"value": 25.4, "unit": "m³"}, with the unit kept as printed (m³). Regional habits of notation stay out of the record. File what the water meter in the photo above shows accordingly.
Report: {"value": 0.819, "unit": "m³"}
